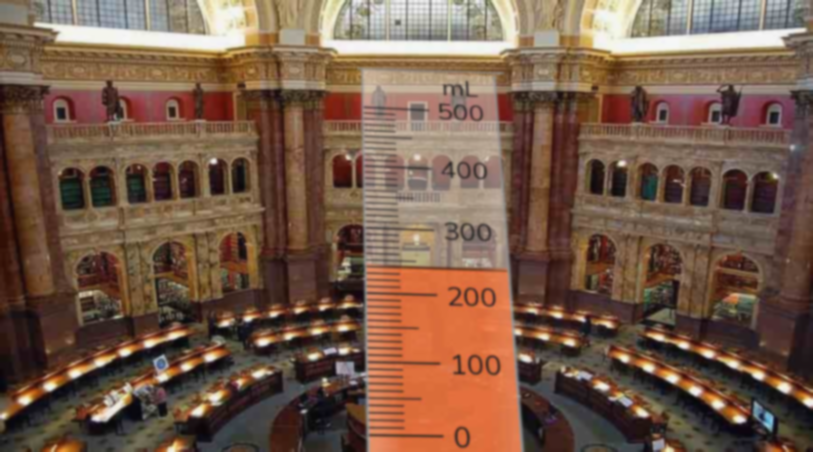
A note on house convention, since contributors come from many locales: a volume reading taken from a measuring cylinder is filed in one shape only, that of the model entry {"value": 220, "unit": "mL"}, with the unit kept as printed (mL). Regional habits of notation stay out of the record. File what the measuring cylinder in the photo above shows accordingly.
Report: {"value": 240, "unit": "mL"}
